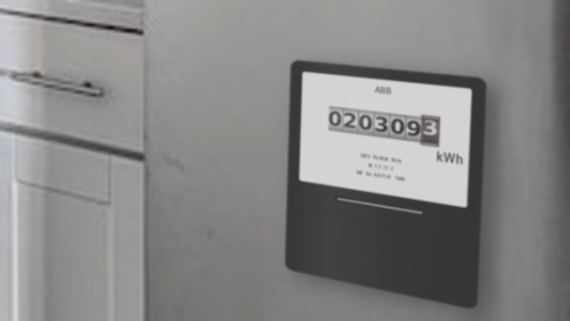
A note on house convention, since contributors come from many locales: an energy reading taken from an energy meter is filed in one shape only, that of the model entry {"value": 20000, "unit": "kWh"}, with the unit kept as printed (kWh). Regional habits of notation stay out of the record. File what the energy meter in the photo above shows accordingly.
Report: {"value": 20309.3, "unit": "kWh"}
